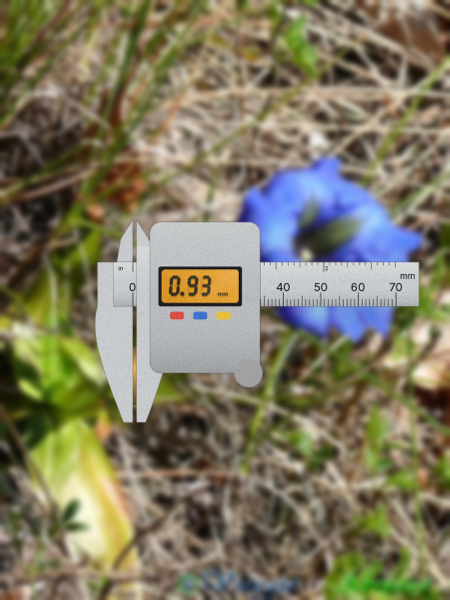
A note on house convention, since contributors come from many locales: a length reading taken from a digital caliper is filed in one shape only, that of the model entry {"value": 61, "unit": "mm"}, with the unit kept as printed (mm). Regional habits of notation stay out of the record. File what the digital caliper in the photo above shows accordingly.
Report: {"value": 0.93, "unit": "mm"}
